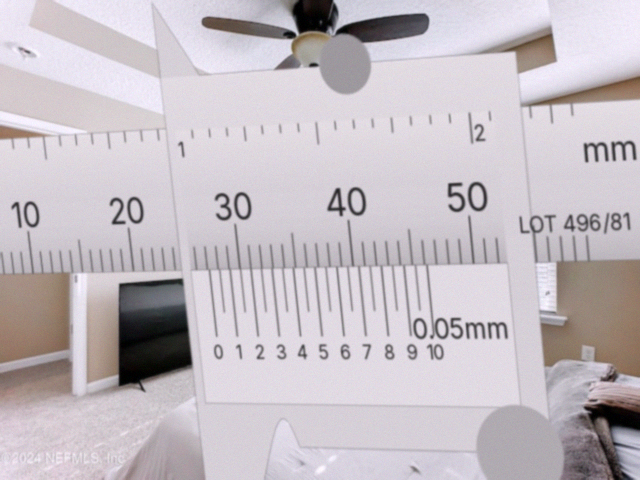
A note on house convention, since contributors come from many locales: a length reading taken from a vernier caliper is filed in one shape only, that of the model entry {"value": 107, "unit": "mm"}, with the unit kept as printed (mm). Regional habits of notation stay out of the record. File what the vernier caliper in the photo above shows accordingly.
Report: {"value": 27.2, "unit": "mm"}
